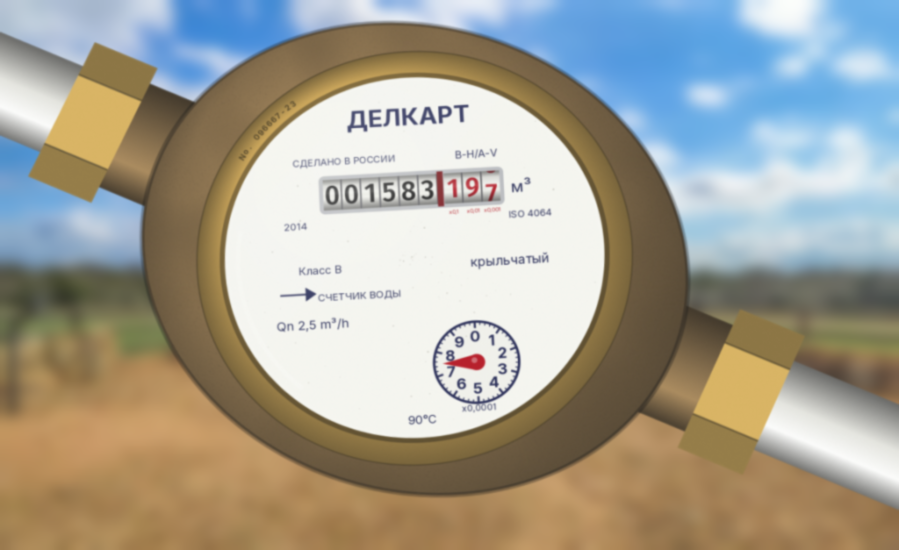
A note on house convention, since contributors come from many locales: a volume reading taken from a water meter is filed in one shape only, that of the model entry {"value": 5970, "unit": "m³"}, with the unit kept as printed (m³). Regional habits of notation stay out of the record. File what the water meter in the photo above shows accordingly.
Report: {"value": 1583.1967, "unit": "m³"}
